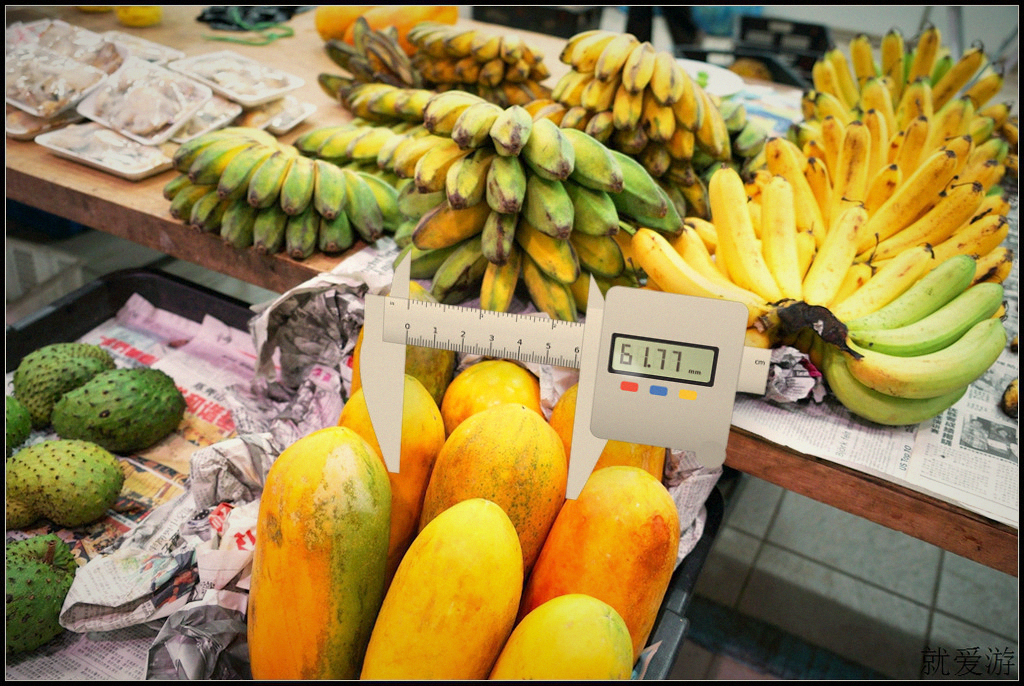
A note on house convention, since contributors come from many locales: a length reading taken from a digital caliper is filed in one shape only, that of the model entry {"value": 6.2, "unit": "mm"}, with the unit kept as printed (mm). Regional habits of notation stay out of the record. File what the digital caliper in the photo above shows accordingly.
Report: {"value": 61.77, "unit": "mm"}
